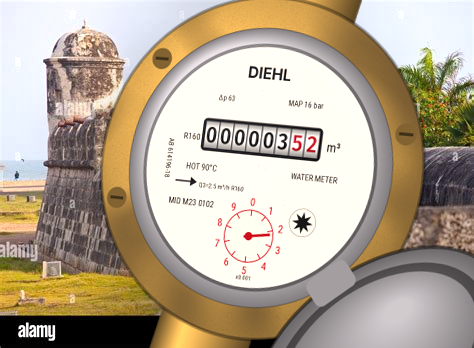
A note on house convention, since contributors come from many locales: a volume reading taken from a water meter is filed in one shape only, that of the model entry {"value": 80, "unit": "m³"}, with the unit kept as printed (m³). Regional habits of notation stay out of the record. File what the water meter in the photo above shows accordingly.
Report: {"value": 3.522, "unit": "m³"}
